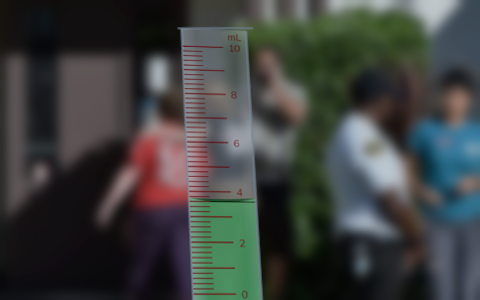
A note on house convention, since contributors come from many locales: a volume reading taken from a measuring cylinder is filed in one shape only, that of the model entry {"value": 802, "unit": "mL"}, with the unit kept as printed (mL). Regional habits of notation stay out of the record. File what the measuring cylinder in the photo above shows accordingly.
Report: {"value": 3.6, "unit": "mL"}
